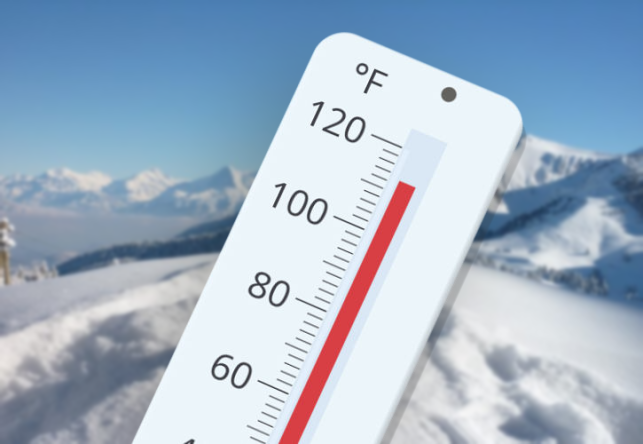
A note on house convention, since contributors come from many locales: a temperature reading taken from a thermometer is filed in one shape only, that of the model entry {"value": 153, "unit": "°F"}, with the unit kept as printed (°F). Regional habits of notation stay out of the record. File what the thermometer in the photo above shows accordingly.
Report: {"value": 113, "unit": "°F"}
